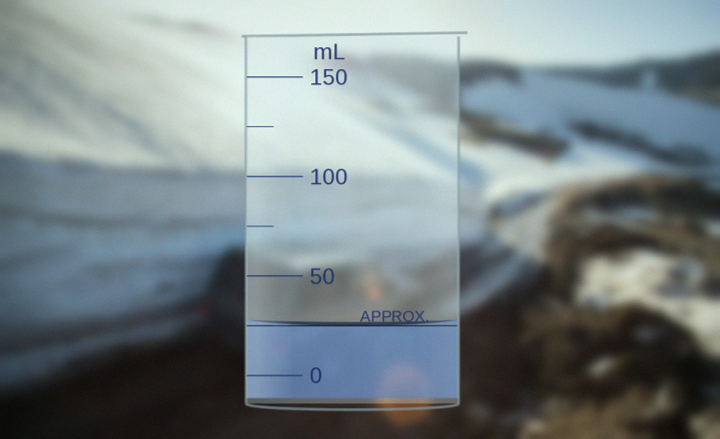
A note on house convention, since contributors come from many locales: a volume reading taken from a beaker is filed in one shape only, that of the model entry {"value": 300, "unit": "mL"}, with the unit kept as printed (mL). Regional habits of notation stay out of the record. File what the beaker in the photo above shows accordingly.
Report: {"value": 25, "unit": "mL"}
